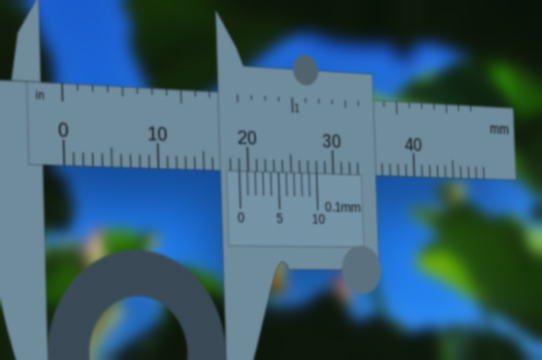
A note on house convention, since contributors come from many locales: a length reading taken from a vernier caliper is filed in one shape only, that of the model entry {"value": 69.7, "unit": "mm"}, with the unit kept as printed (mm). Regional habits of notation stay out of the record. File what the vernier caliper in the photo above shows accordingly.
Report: {"value": 19.0, "unit": "mm"}
